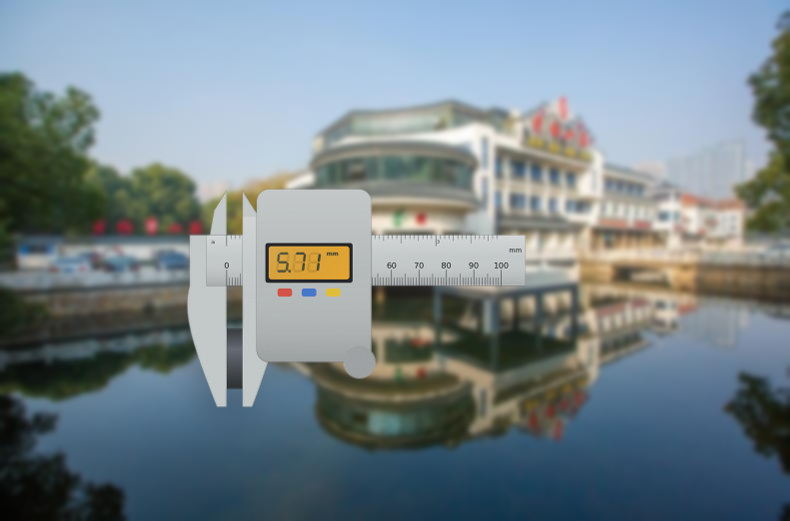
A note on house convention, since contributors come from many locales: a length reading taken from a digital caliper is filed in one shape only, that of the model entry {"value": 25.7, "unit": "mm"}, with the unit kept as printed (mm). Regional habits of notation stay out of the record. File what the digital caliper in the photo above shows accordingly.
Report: {"value": 5.71, "unit": "mm"}
